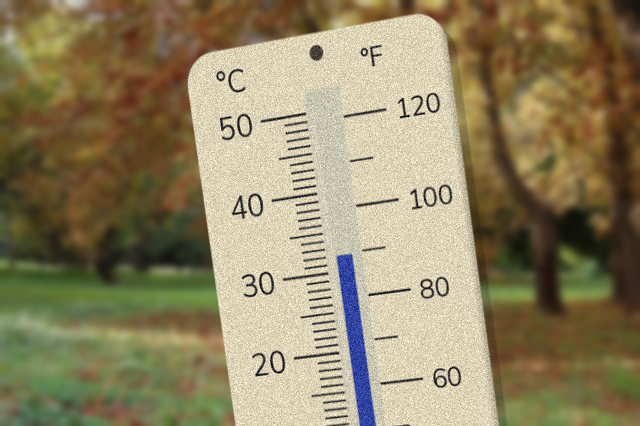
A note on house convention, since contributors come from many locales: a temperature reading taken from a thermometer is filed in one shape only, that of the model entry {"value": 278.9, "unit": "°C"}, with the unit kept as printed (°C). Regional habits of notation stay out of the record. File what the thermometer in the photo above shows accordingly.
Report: {"value": 32, "unit": "°C"}
